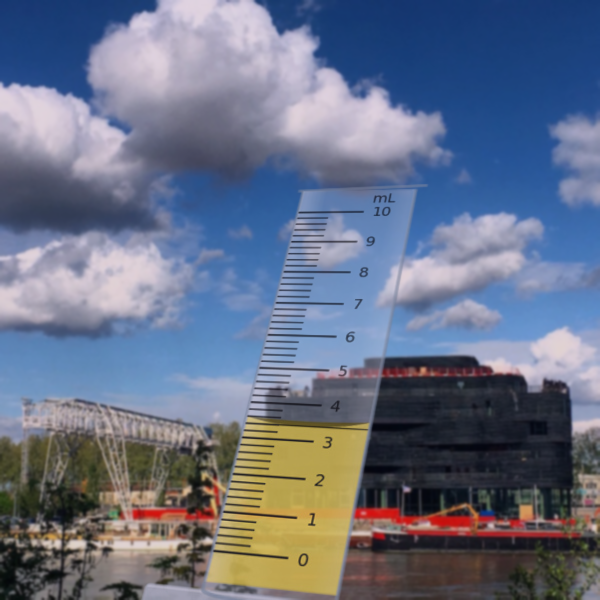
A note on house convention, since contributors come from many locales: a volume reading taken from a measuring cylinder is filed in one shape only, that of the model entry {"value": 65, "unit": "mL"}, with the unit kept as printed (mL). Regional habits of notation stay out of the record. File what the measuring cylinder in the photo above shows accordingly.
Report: {"value": 3.4, "unit": "mL"}
